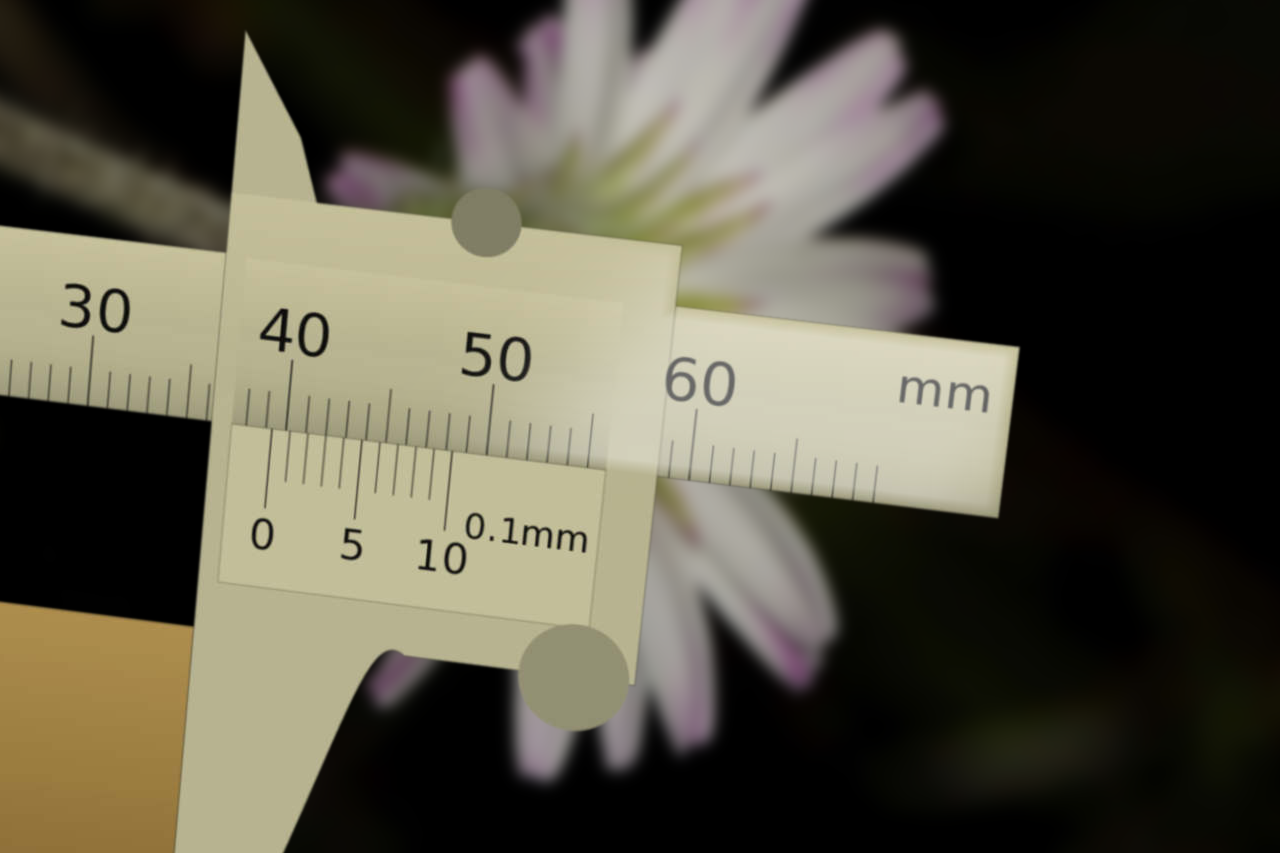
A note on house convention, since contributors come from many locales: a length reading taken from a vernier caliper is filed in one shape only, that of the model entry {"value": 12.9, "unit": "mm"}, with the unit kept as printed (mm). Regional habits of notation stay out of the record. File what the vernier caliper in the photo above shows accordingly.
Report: {"value": 39.3, "unit": "mm"}
